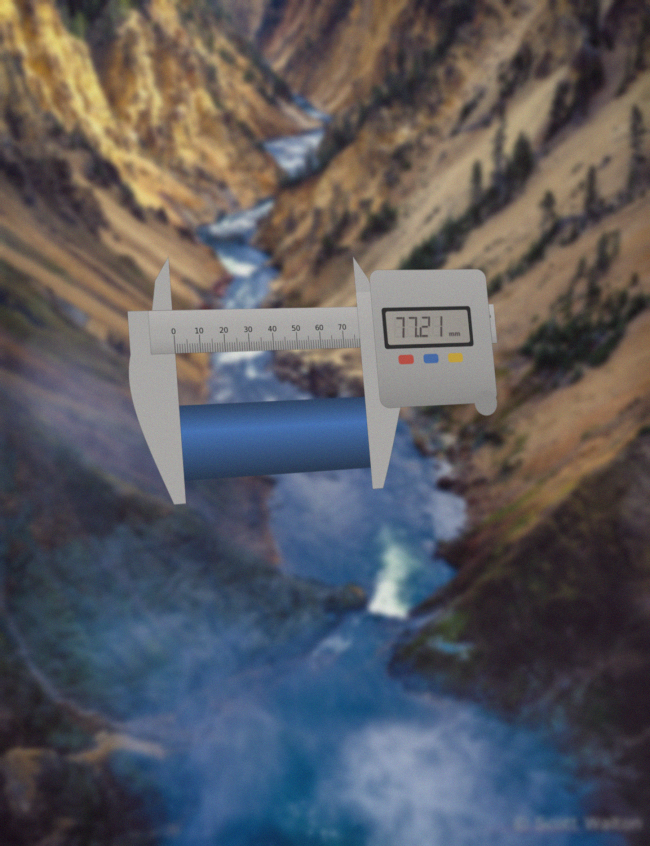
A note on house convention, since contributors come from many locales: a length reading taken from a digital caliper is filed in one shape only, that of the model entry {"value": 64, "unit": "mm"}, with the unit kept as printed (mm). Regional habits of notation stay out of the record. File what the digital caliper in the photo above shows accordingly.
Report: {"value": 77.21, "unit": "mm"}
